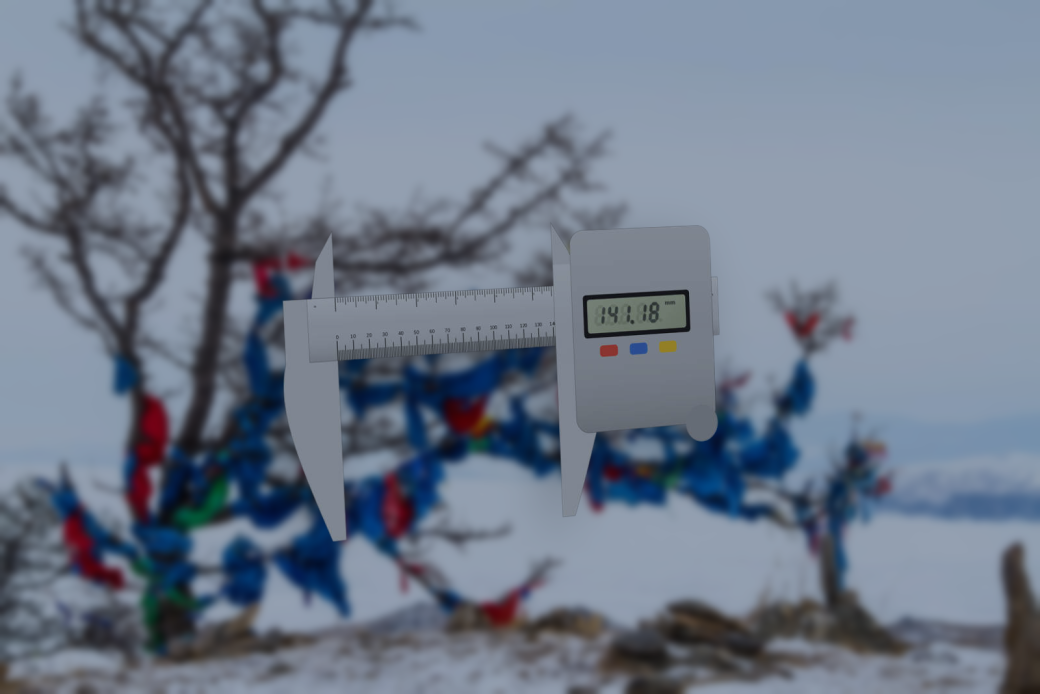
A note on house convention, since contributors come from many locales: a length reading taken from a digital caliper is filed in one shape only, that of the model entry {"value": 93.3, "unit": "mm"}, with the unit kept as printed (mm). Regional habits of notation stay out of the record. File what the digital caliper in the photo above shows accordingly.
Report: {"value": 141.18, "unit": "mm"}
